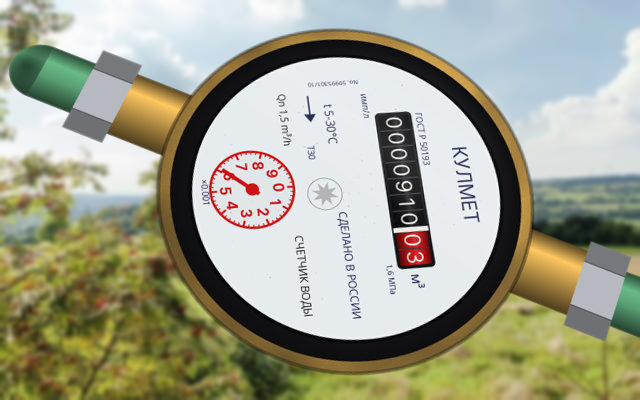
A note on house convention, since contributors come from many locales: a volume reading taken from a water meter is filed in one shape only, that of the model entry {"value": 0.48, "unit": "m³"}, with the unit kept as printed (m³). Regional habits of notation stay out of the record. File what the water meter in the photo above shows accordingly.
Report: {"value": 910.036, "unit": "m³"}
